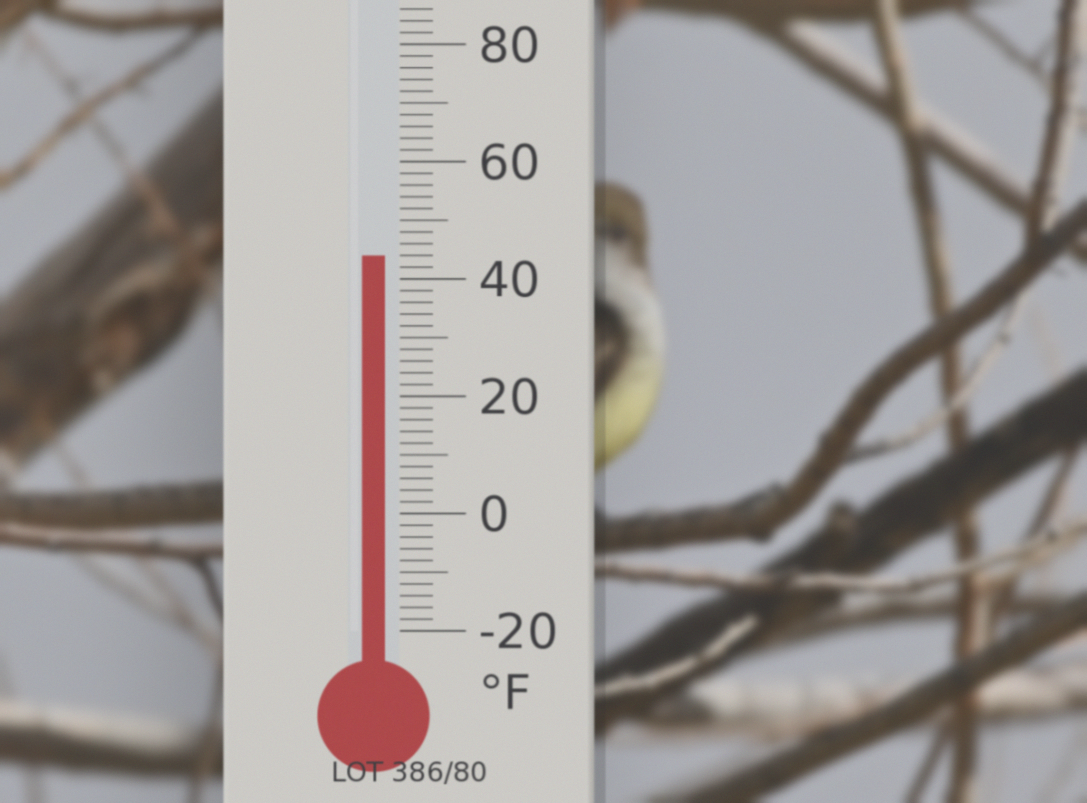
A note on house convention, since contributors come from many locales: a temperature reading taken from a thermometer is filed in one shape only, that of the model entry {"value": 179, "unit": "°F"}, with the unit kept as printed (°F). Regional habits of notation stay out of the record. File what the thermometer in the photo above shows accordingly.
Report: {"value": 44, "unit": "°F"}
